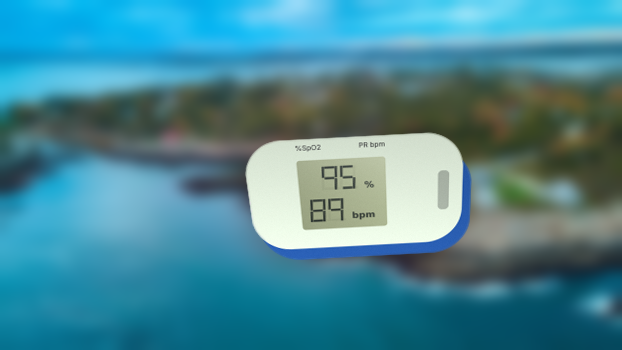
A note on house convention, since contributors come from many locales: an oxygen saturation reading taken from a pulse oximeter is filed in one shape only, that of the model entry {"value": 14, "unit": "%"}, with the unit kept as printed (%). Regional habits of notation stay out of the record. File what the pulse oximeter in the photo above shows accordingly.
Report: {"value": 95, "unit": "%"}
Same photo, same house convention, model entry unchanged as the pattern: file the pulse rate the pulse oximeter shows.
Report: {"value": 89, "unit": "bpm"}
